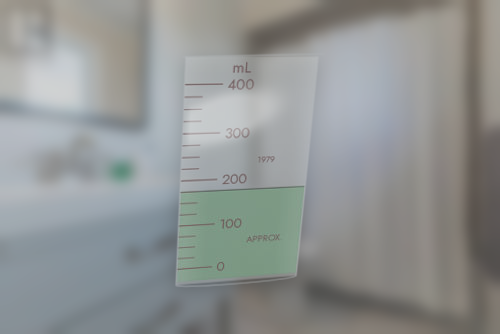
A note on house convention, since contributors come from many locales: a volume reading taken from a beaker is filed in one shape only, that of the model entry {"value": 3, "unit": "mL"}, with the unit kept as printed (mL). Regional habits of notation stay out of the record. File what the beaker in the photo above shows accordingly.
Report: {"value": 175, "unit": "mL"}
